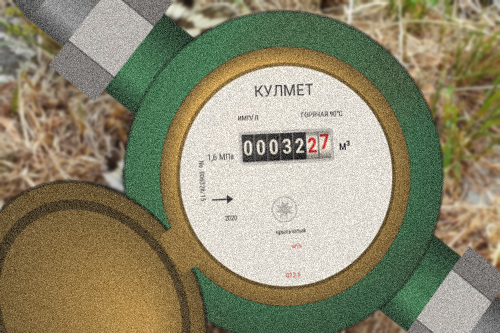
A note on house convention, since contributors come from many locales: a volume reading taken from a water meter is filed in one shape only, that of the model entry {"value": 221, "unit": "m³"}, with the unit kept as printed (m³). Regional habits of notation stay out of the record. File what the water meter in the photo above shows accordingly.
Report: {"value": 32.27, "unit": "m³"}
